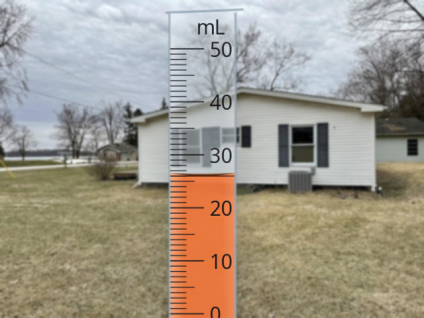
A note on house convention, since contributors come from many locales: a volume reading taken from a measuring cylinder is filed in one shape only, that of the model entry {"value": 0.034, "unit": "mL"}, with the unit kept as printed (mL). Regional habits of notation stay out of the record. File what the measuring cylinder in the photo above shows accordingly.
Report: {"value": 26, "unit": "mL"}
